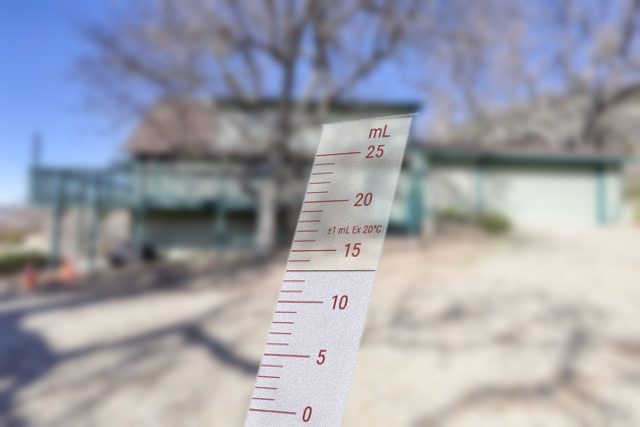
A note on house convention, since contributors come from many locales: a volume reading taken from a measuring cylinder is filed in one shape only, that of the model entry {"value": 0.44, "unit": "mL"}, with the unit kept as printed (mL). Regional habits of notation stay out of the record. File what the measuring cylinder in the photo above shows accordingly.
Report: {"value": 13, "unit": "mL"}
